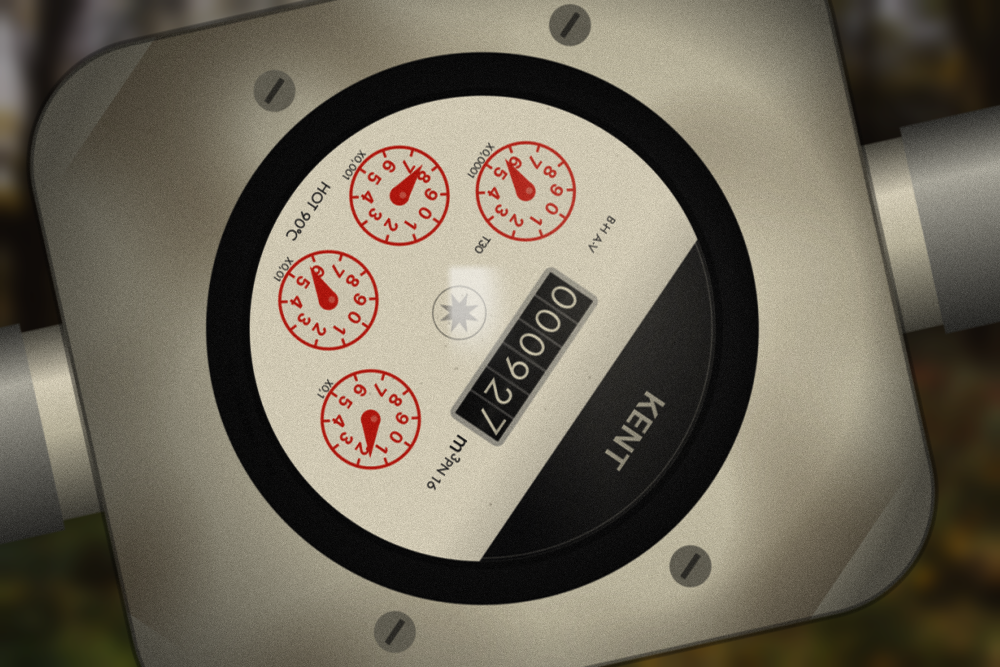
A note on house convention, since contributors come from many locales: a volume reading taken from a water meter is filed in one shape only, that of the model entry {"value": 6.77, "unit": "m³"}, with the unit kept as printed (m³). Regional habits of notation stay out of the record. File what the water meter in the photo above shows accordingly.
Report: {"value": 927.1575, "unit": "m³"}
